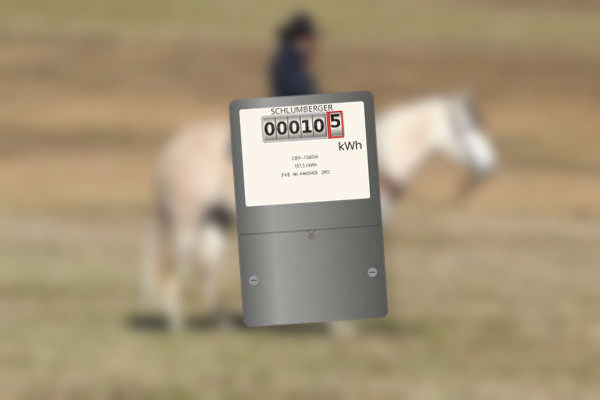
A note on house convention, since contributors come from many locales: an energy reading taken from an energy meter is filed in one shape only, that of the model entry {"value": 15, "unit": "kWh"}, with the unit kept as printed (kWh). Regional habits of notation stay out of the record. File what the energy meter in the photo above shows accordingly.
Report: {"value": 10.5, "unit": "kWh"}
